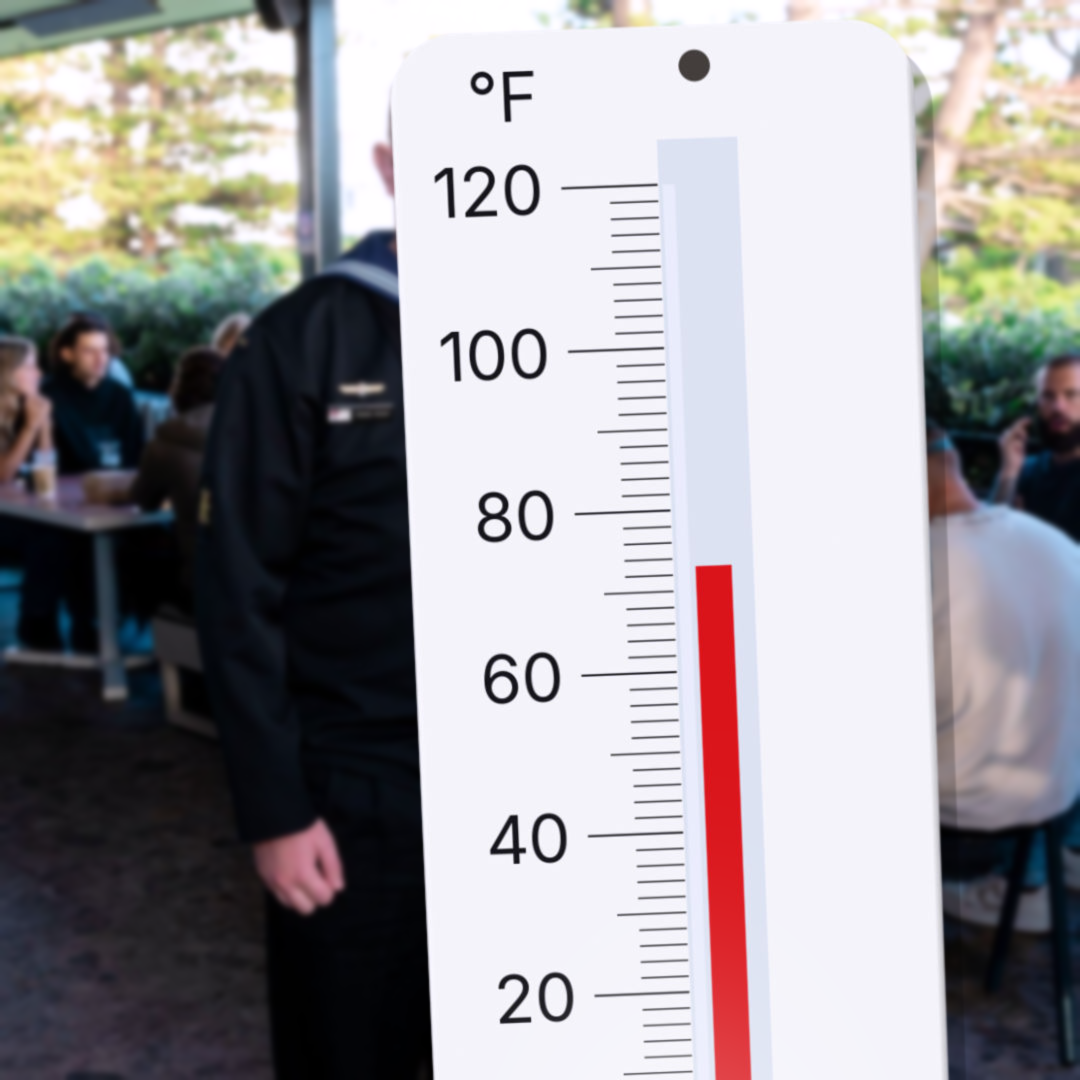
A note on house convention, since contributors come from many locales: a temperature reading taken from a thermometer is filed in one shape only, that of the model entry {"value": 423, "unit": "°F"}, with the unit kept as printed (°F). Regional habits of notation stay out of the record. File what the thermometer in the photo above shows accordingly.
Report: {"value": 73, "unit": "°F"}
